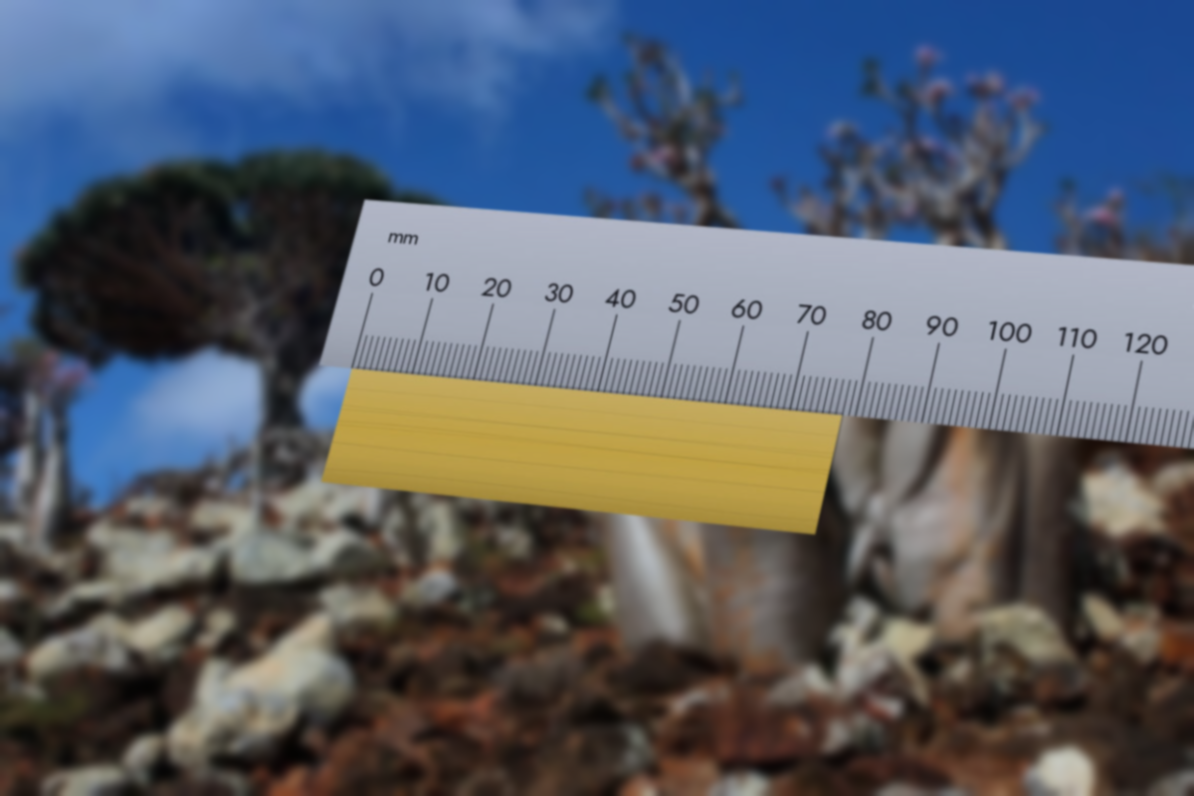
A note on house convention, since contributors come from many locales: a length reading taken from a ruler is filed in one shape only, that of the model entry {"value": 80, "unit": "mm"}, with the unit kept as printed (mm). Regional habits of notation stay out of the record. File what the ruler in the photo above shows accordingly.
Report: {"value": 78, "unit": "mm"}
